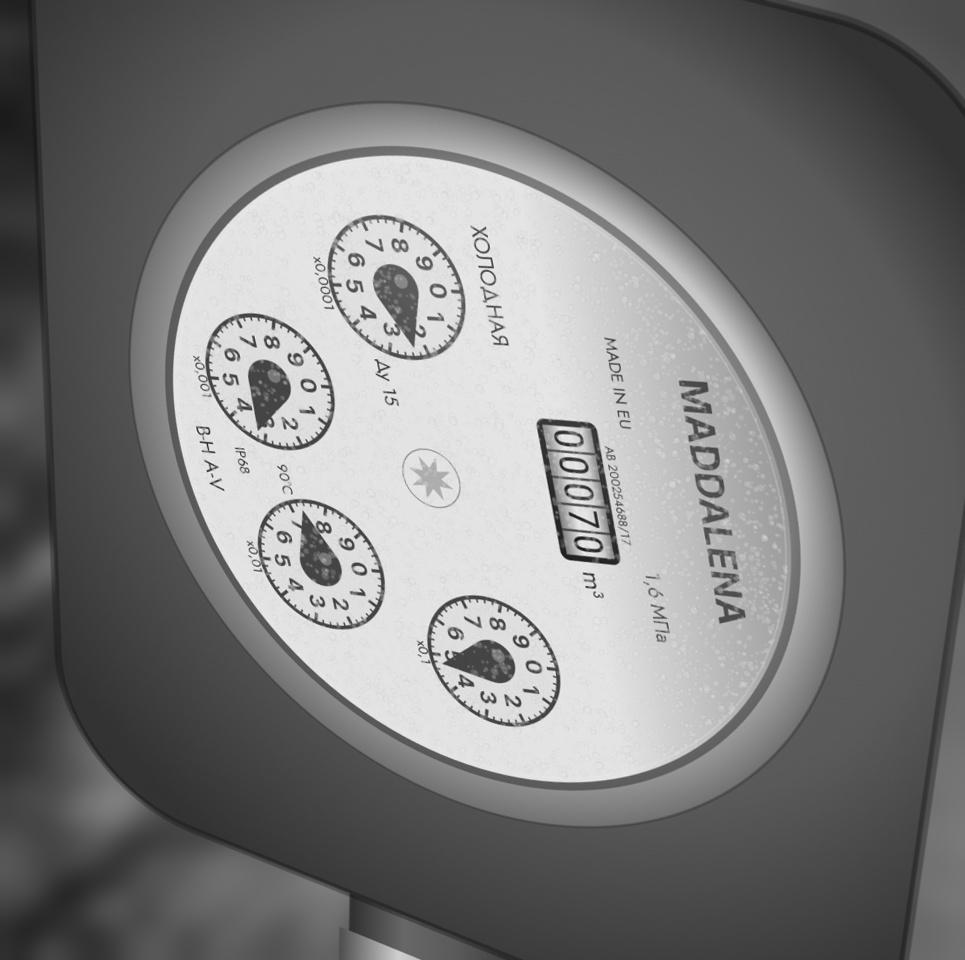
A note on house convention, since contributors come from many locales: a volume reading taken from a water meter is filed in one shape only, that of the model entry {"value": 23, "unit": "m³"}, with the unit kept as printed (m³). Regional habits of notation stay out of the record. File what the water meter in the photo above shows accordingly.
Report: {"value": 70.4732, "unit": "m³"}
